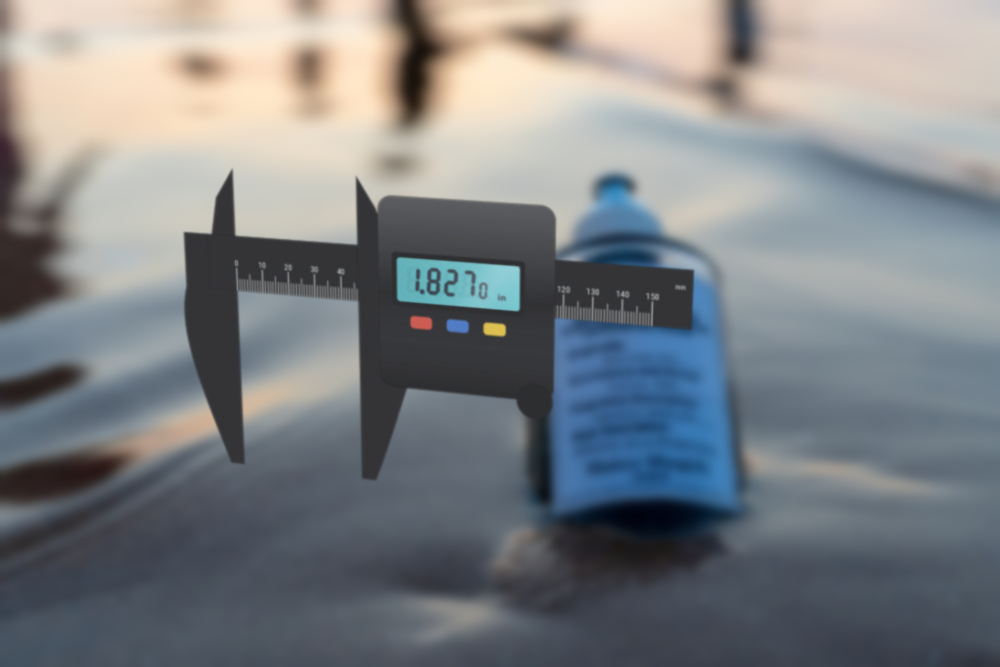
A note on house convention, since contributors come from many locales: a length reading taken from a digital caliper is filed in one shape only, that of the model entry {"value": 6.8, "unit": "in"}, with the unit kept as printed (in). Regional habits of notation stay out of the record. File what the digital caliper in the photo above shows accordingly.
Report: {"value": 1.8270, "unit": "in"}
